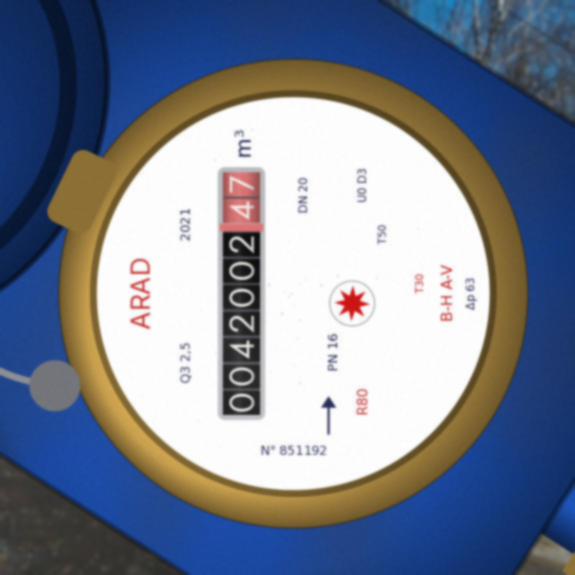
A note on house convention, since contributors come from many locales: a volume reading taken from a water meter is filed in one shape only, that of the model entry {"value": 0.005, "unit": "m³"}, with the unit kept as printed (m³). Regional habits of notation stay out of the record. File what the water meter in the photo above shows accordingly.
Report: {"value": 42002.47, "unit": "m³"}
